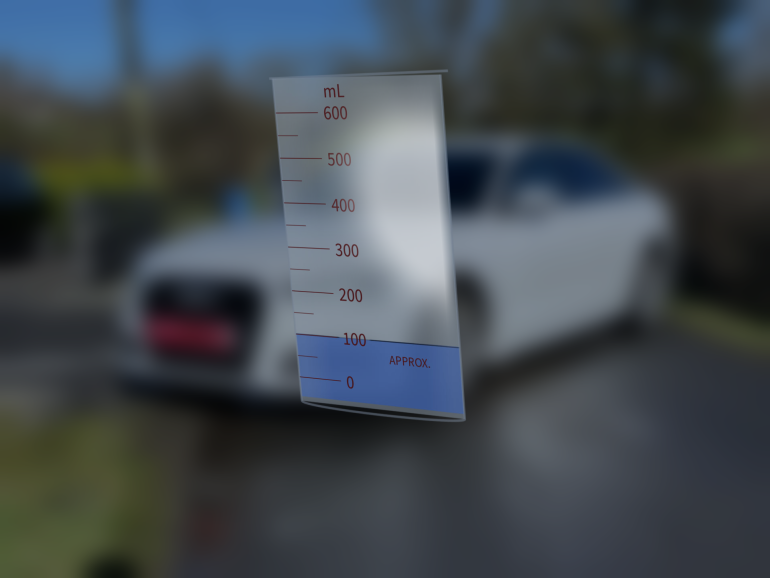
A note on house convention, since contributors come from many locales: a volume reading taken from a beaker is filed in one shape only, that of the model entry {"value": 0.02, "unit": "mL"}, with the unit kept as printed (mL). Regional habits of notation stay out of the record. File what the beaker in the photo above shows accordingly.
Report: {"value": 100, "unit": "mL"}
